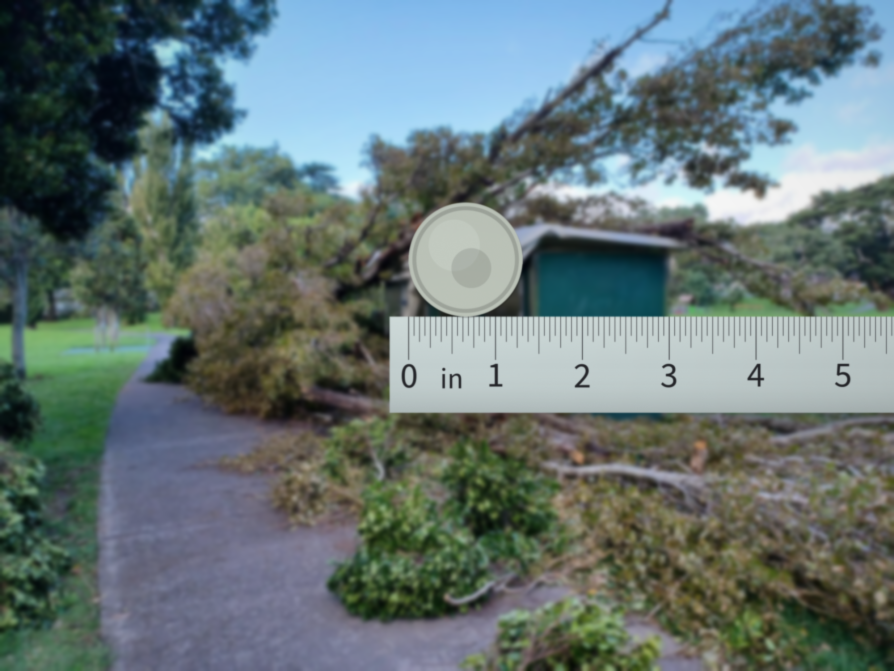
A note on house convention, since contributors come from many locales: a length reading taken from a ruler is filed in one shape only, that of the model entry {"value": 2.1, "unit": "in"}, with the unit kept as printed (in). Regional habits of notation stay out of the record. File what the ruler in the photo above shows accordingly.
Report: {"value": 1.3125, "unit": "in"}
